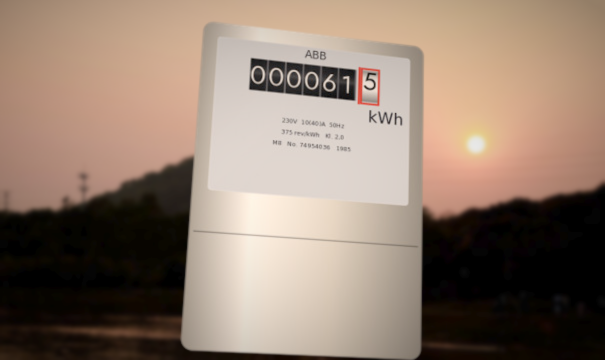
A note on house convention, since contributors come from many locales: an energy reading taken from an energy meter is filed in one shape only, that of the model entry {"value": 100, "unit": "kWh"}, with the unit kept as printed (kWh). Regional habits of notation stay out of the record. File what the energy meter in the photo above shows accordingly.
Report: {"value": 61.5, "unit": "kWh"}
